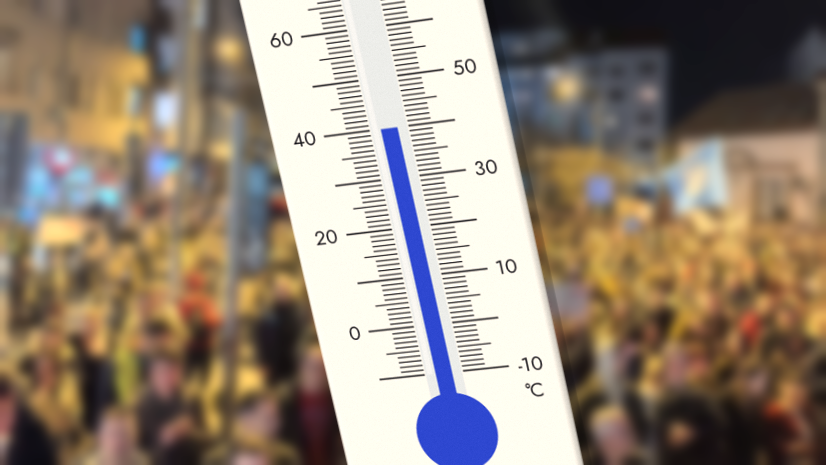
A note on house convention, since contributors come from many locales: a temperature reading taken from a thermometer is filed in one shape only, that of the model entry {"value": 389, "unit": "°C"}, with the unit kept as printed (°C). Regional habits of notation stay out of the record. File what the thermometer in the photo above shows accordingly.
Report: {"value": 40, "unit": "°C"}
